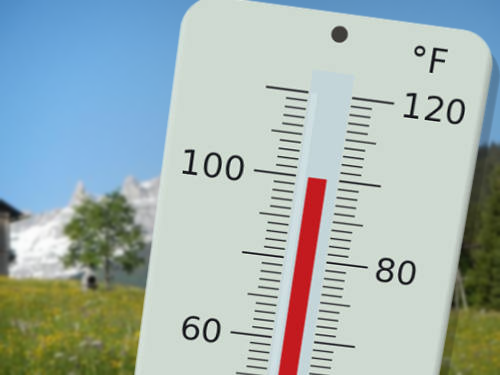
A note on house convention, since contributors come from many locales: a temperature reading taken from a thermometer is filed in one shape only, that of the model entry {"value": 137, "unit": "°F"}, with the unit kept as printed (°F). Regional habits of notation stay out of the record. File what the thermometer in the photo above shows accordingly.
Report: {"value": 100, "unit": "°F"}
